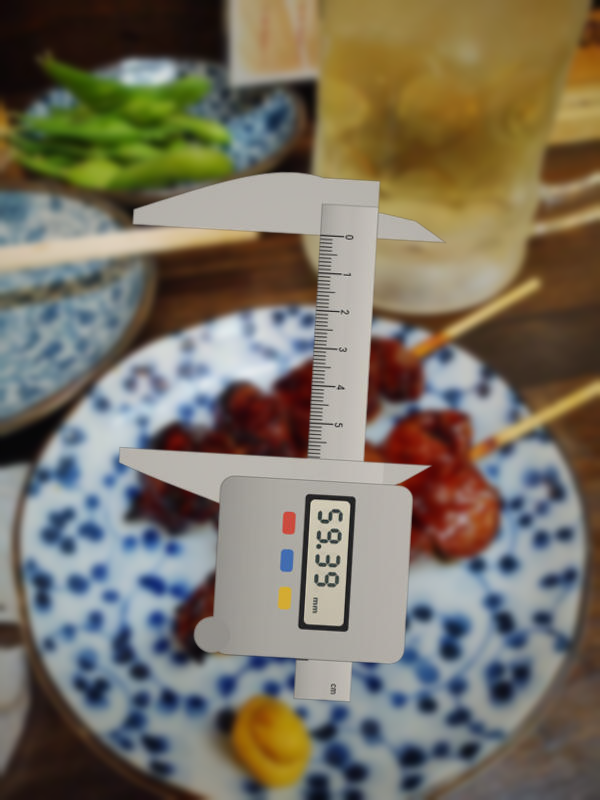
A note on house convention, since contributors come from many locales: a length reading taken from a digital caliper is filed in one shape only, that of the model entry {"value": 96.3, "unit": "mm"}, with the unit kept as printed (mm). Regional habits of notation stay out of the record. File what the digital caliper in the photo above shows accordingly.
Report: {"value": 59.39, "unit": "mm"}
